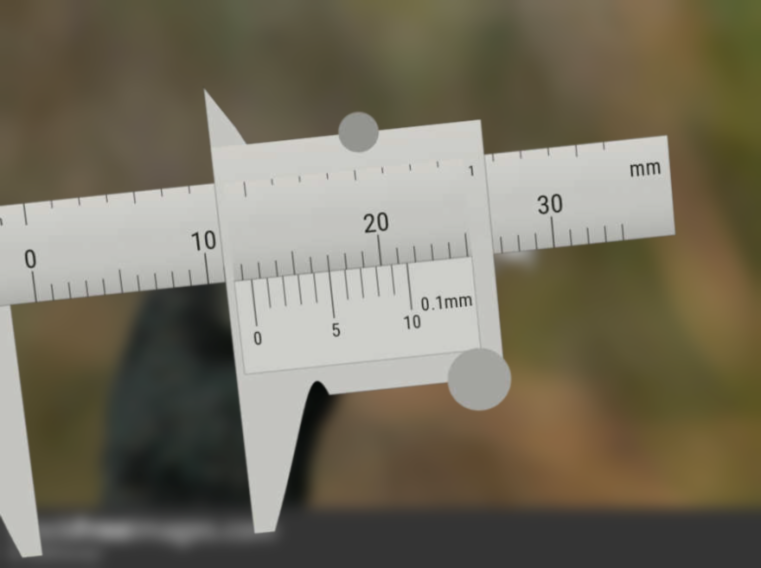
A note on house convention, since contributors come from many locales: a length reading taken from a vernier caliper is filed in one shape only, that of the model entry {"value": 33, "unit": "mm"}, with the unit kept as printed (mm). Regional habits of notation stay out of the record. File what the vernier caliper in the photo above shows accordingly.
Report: {"value": 12.5, "unit": "mm"}
